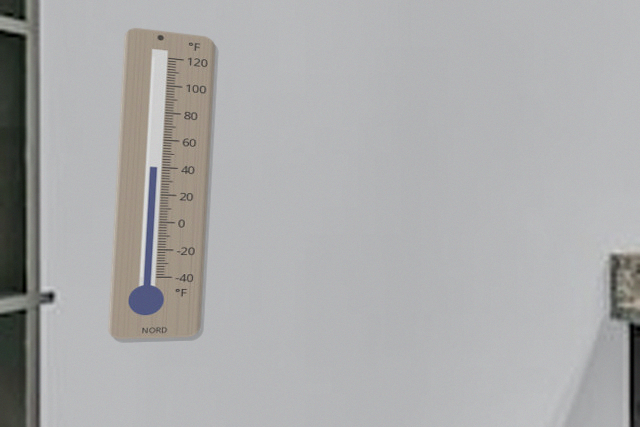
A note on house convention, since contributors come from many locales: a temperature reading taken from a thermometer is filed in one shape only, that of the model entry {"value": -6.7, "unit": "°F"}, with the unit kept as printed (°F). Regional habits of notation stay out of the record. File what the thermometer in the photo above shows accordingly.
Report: {"value": 40, "unit": "°F"}
